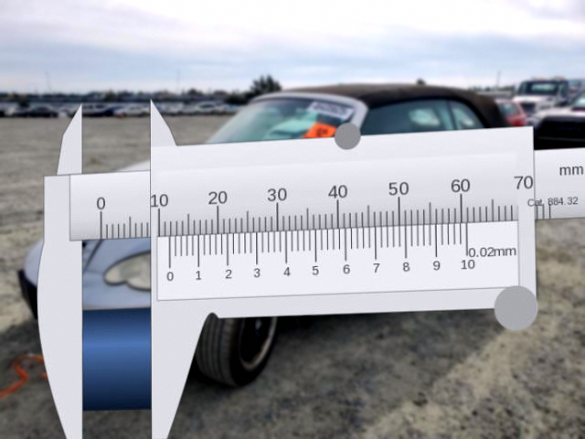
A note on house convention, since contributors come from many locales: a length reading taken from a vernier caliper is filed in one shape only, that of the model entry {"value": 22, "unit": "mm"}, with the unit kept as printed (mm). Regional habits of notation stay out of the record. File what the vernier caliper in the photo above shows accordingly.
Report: {"value": 11.8, "unit": "mm"}
